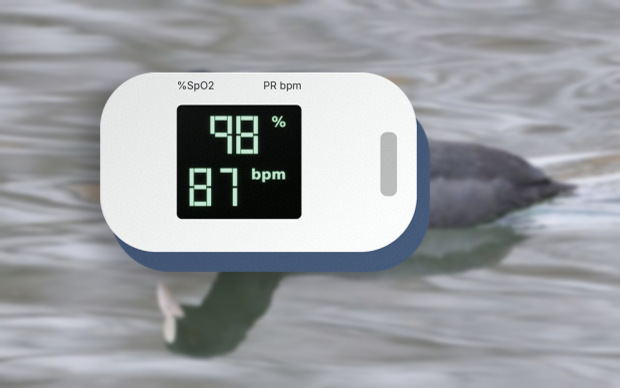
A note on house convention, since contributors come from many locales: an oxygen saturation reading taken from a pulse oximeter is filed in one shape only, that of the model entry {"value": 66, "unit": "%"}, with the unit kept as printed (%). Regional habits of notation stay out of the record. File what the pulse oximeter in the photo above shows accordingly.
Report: {"value": 98, "unit": "%"}
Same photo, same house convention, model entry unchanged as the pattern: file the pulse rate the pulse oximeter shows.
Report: {"value": 87, "unit": "bpm"}
